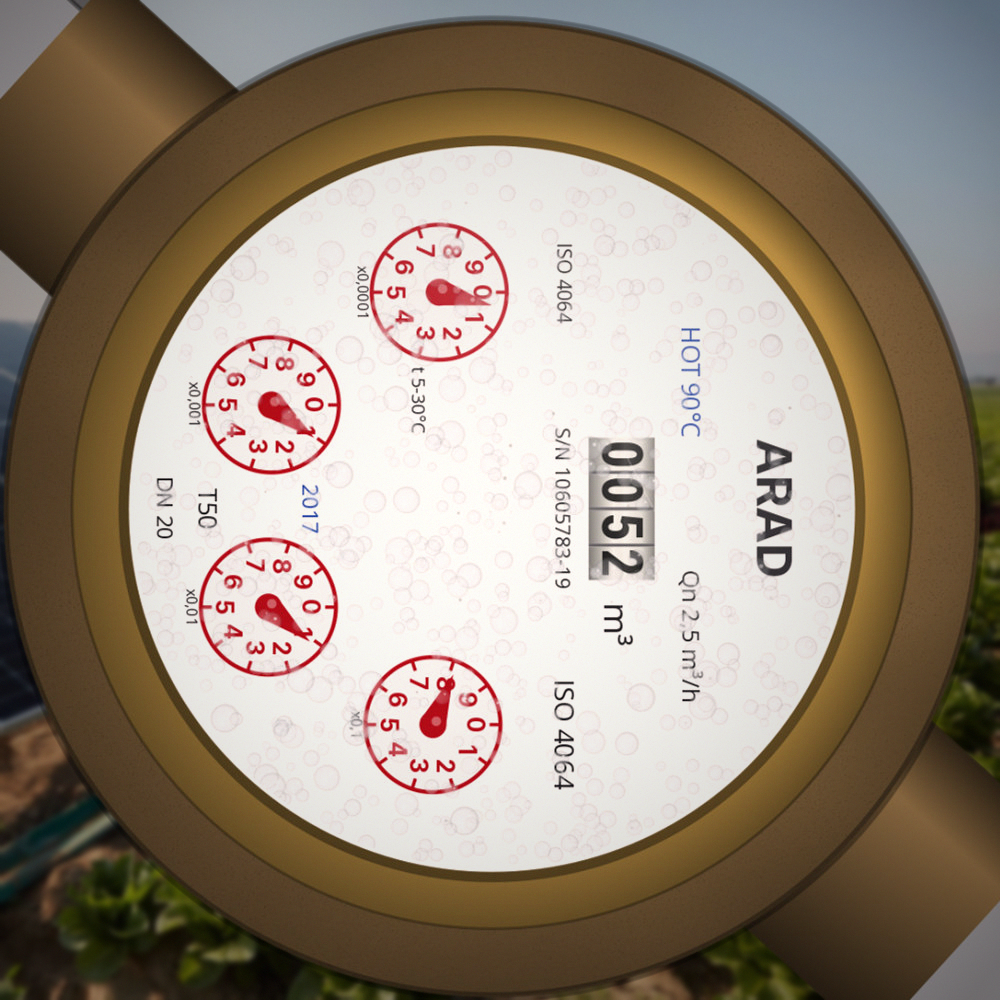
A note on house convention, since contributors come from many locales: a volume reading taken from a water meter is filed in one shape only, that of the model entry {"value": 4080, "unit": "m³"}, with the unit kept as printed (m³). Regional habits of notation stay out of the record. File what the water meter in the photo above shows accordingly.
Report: {"value": 52.8110, "unit": "m³"}
